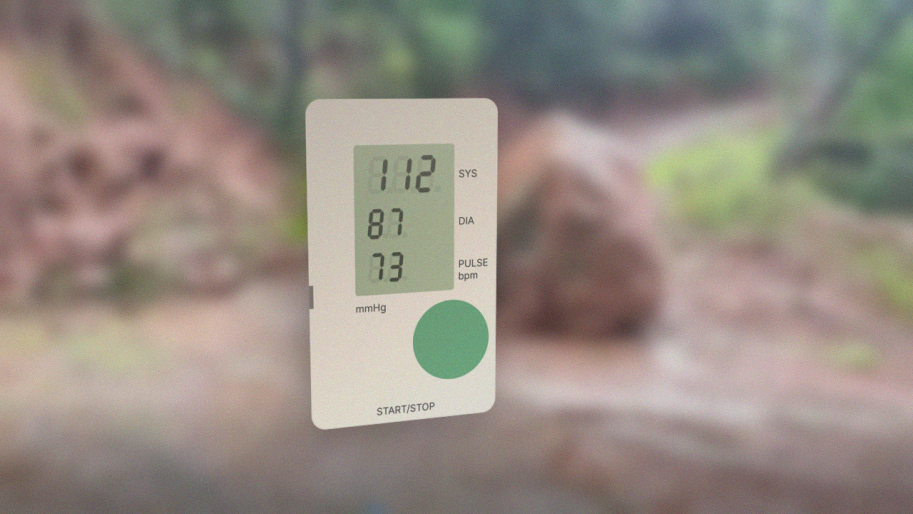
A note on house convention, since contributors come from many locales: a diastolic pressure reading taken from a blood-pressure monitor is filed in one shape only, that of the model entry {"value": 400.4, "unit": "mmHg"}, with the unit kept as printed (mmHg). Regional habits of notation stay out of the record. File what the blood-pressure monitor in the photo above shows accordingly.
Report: {"value": 87, "unit": "mmHg"}
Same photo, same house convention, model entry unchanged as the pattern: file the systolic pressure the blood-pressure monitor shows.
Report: {"value": 112, "unit": "mmHg"}
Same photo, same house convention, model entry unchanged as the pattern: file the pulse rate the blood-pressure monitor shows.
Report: {"value": 73, "unit": "bpm"}
